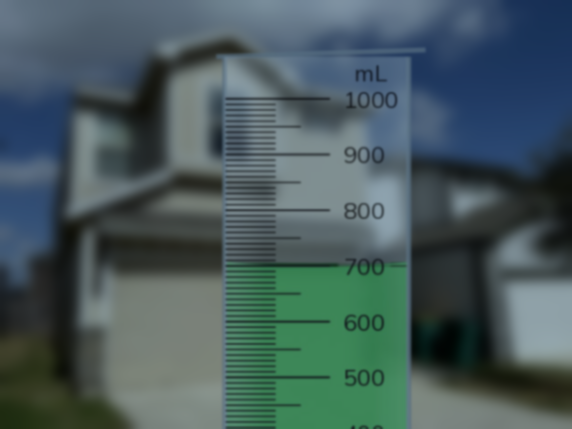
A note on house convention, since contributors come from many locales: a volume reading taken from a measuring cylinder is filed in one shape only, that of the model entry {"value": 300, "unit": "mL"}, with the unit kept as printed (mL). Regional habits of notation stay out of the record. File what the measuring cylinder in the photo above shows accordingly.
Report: {"value": 700, "unit": "mL"}
